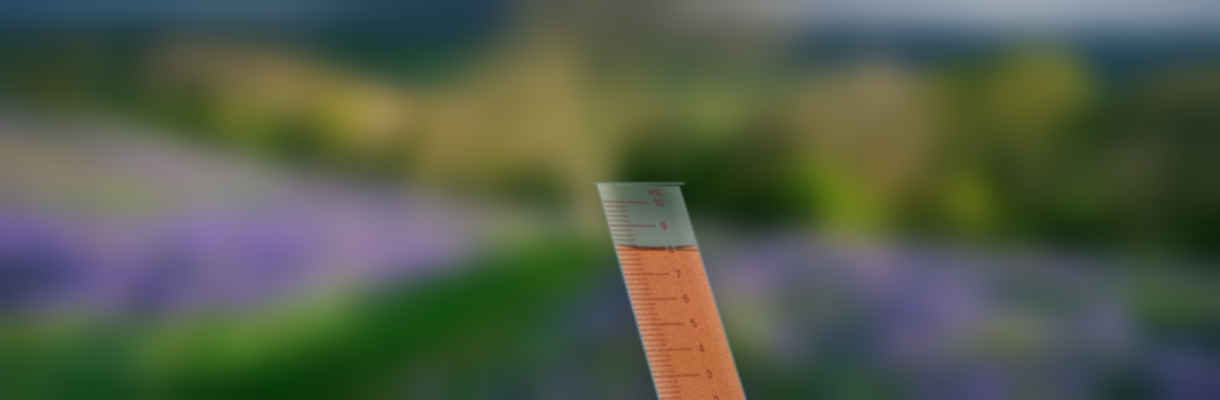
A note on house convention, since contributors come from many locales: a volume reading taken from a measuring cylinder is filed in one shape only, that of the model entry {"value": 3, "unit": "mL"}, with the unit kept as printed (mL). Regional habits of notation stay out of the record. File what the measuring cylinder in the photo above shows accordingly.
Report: {"value": 8, "unit": "mL"}
